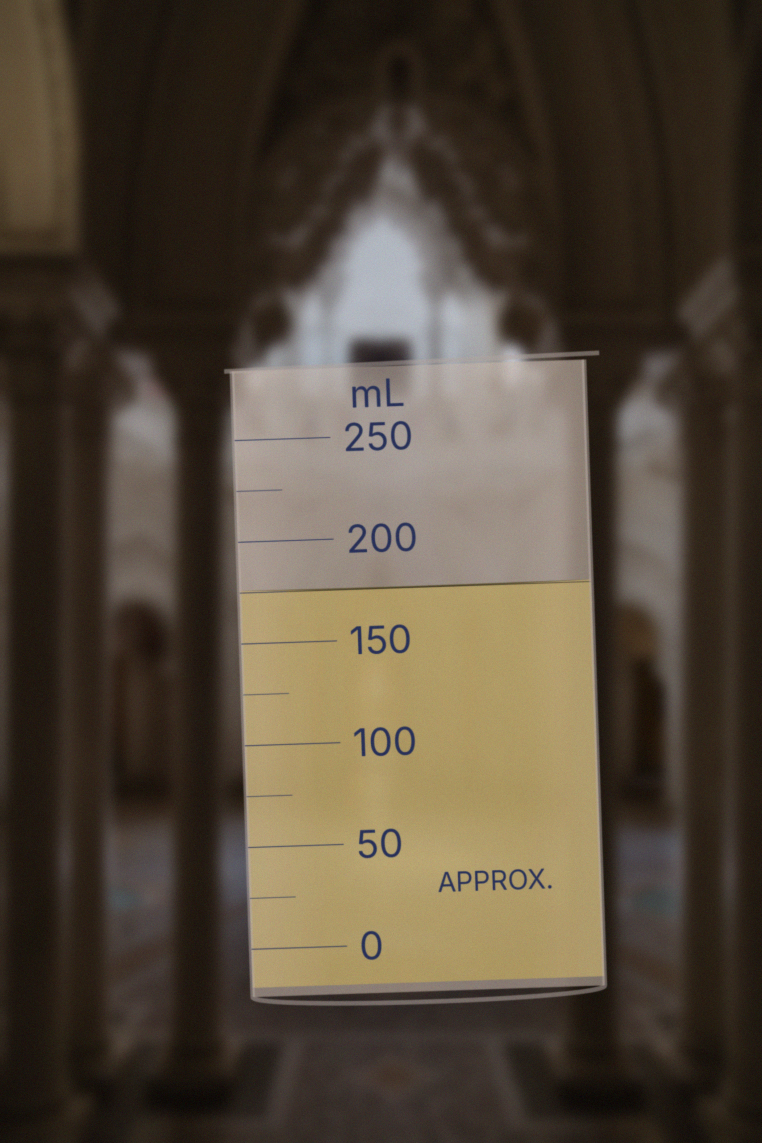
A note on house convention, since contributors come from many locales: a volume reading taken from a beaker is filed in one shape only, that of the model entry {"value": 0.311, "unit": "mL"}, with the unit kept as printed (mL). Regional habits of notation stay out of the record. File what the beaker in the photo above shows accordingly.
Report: {"value": 175, "unit": "mL"}
